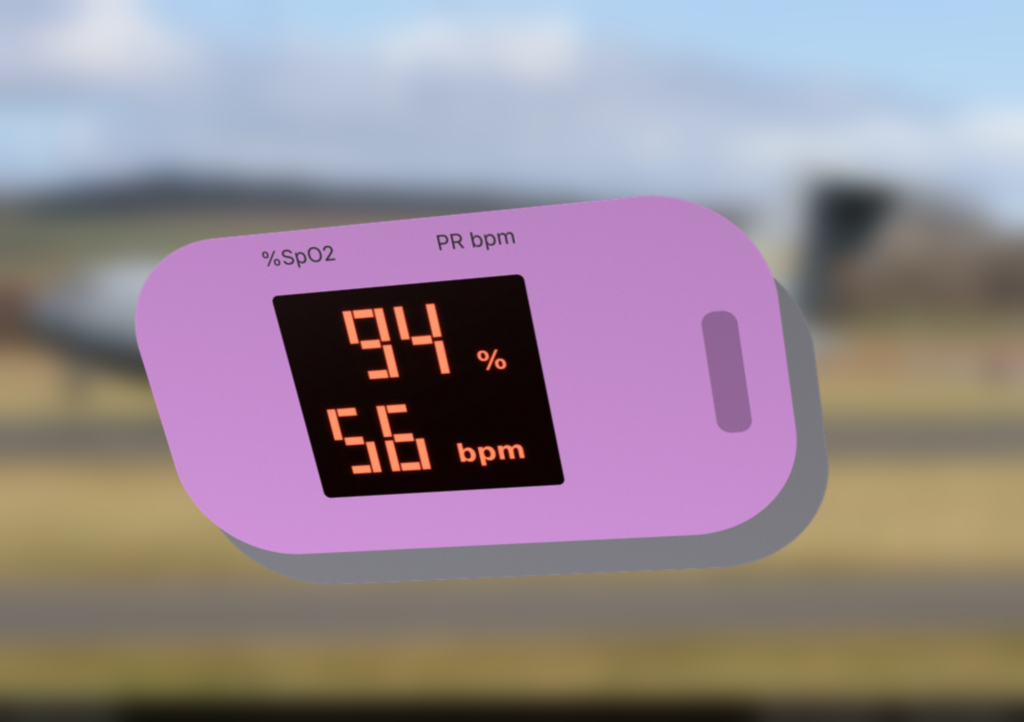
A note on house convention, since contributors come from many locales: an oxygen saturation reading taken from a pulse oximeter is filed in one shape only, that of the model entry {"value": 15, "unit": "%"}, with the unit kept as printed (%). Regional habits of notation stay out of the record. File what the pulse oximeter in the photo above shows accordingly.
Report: {"value": 94, "unit": "%"}
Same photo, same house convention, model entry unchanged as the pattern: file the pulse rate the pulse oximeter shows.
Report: {"value": 56, "unit": "bpm"}
